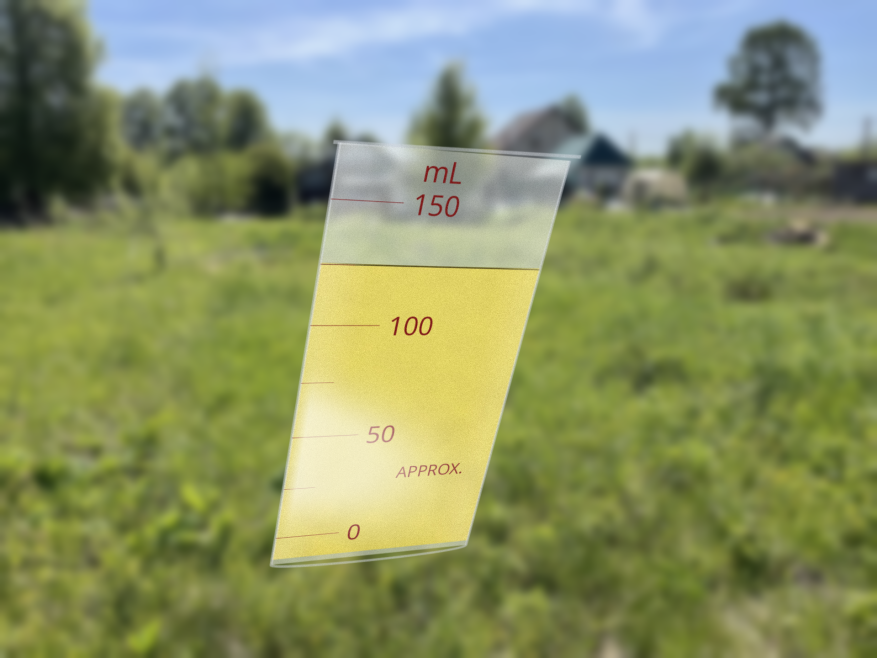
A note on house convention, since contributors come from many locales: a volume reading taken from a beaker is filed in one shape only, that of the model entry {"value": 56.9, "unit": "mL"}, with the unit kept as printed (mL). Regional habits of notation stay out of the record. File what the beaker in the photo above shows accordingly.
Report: {"value": 125, "unit": "mL"}
